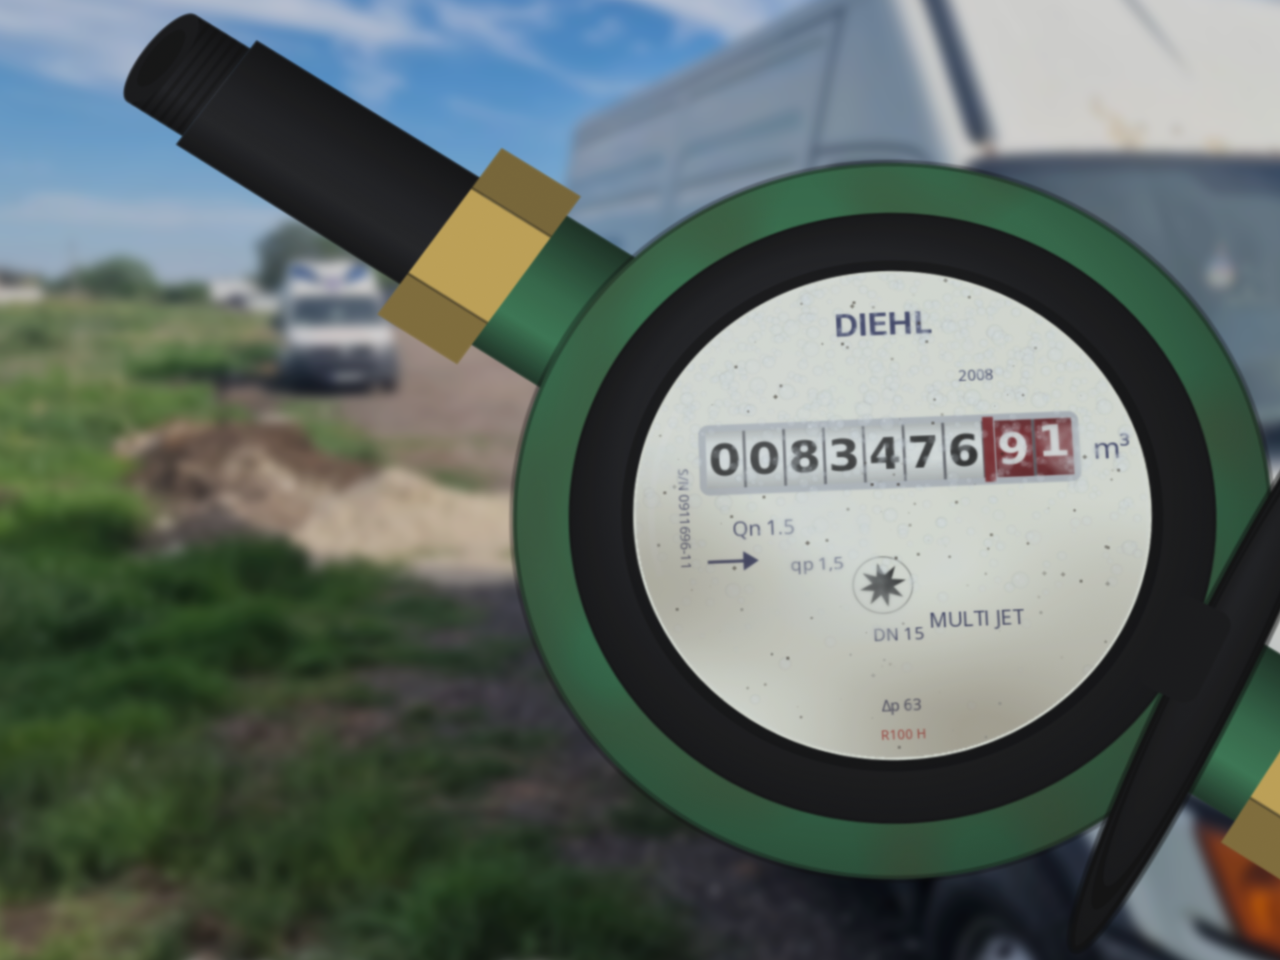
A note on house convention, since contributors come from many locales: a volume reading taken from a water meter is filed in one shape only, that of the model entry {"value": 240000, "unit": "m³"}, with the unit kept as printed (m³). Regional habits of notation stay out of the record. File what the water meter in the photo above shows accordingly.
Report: {"value": 83476.91, "unit": "m³"}
